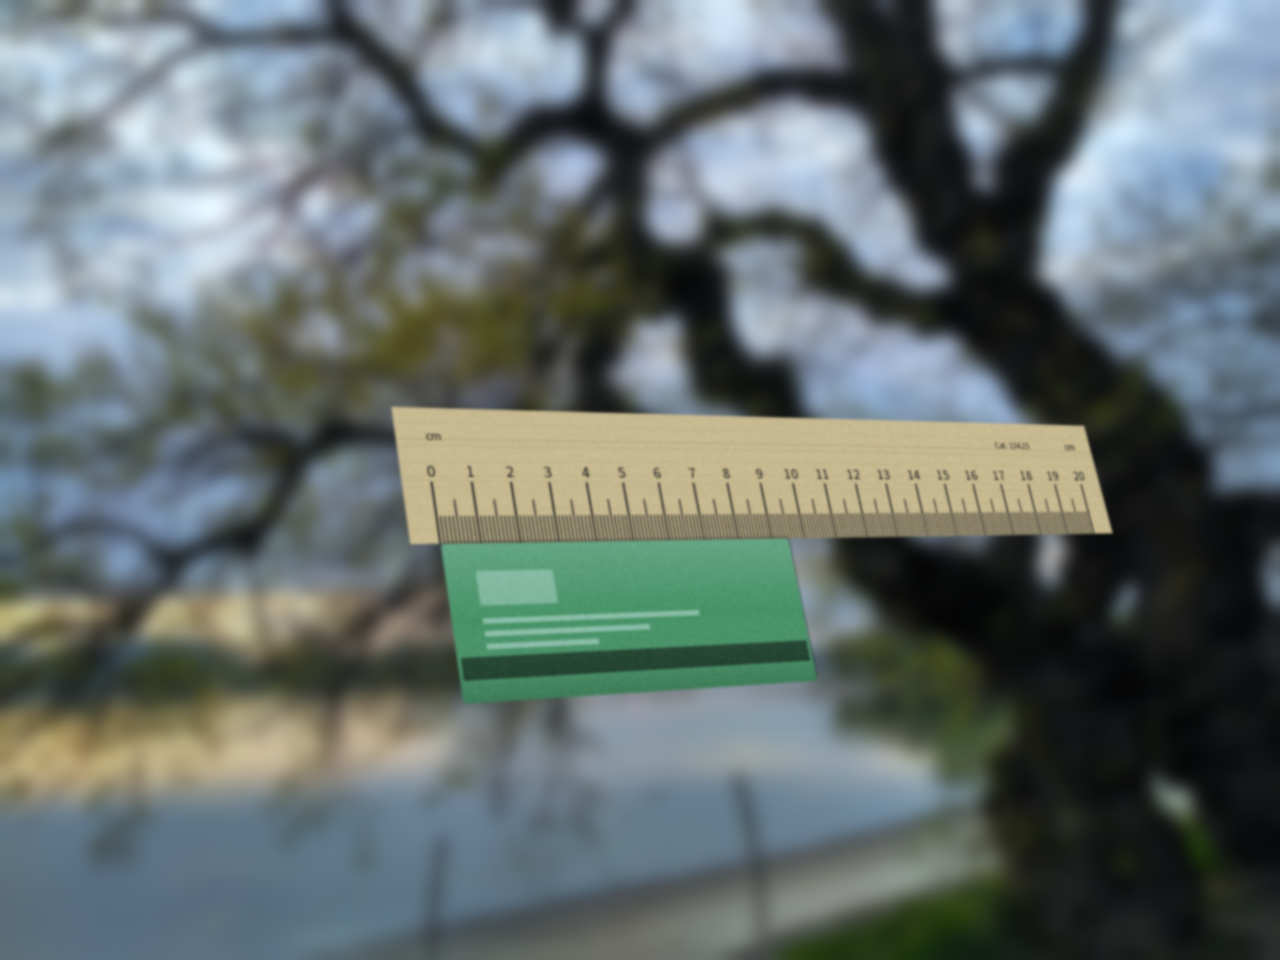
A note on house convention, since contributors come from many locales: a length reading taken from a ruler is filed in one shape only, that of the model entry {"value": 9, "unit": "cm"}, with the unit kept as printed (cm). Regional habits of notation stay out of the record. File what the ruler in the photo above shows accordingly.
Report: {"value": 9.5, "unit": "cm"}
